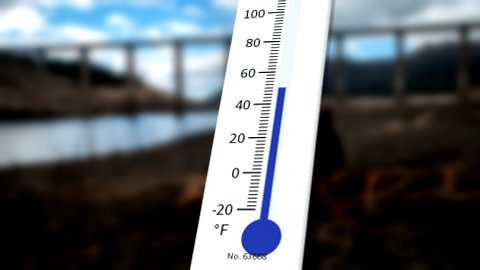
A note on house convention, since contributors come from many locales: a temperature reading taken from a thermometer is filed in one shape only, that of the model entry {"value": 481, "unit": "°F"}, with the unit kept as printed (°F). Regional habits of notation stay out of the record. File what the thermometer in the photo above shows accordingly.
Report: {"value": 50, "unit": "°F"}
